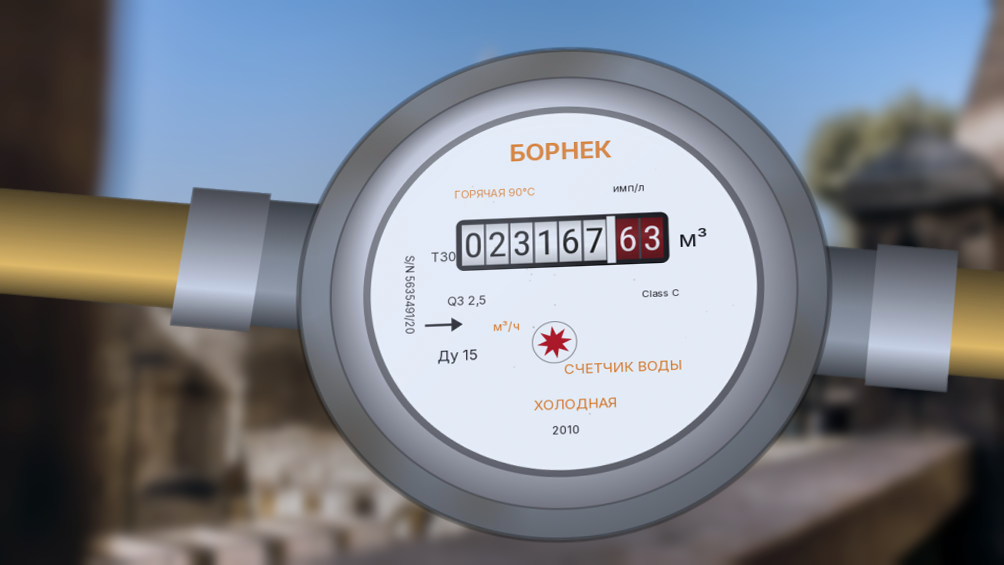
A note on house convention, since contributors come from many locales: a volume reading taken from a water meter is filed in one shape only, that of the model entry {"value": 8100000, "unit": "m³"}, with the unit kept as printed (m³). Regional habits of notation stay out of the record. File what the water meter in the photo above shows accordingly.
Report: {"value": 23167.63, "unit": "m³"}
